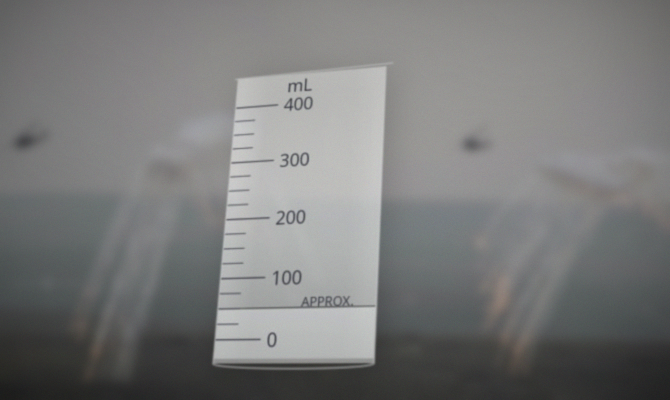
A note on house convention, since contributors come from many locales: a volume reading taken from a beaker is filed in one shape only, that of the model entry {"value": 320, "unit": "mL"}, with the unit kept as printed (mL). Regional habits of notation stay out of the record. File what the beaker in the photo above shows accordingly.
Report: {"value": 50, "unit": "mL"}
